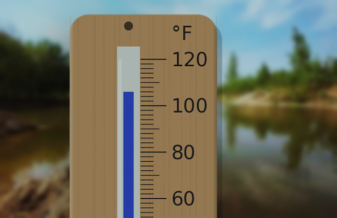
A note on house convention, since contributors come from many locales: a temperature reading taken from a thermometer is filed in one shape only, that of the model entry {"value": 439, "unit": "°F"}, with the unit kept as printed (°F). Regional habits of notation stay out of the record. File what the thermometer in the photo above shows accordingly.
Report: {"value": 106, "unit": "°F"}
